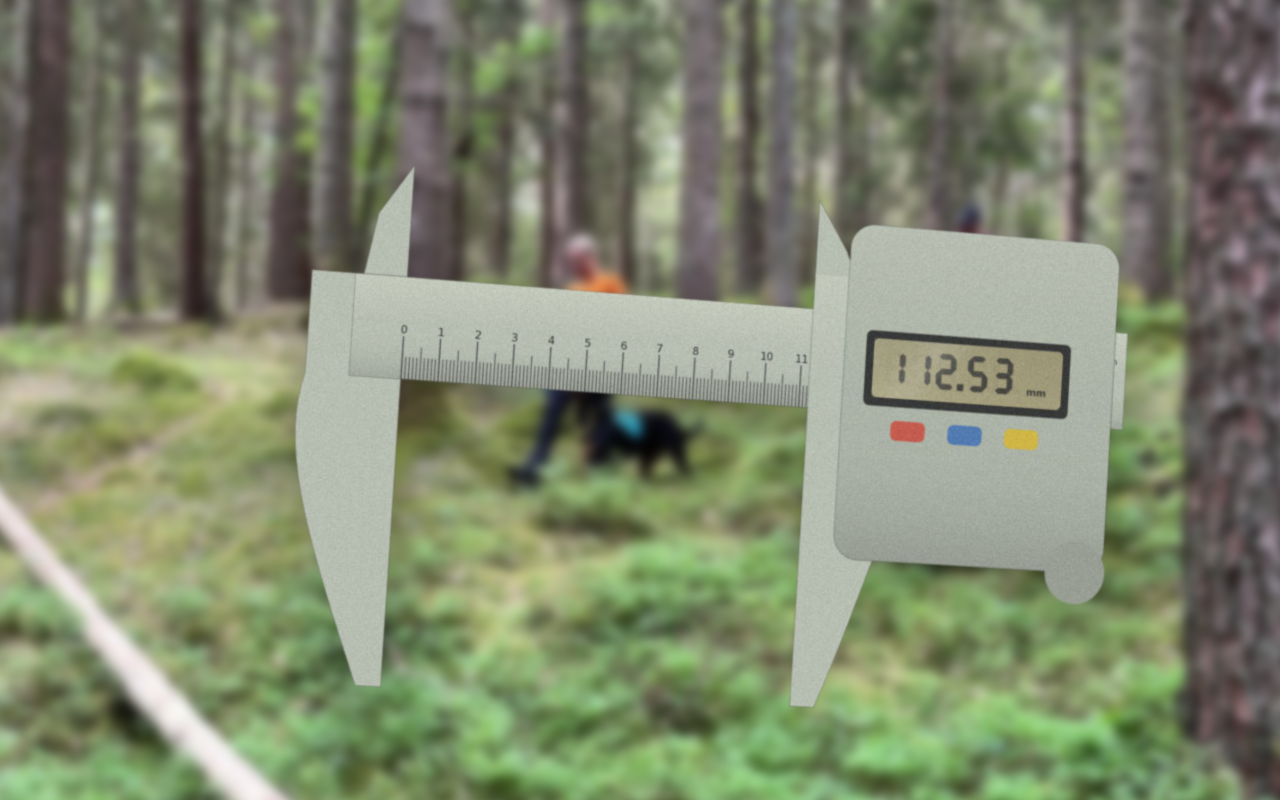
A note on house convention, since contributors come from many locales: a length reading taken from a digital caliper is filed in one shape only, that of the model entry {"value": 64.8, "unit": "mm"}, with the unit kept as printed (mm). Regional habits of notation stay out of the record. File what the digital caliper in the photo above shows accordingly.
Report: {"value": 112.53, "unit": "mm"}
